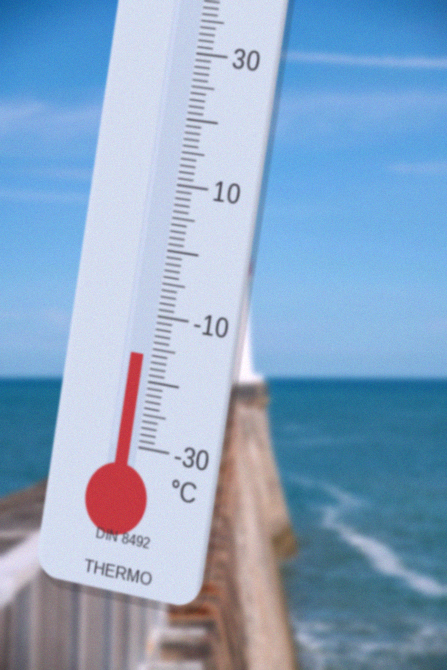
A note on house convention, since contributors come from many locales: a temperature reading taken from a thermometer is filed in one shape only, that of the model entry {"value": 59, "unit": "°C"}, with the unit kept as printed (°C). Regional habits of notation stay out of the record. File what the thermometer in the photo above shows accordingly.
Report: {"value": -16, "unit": "°C"}
